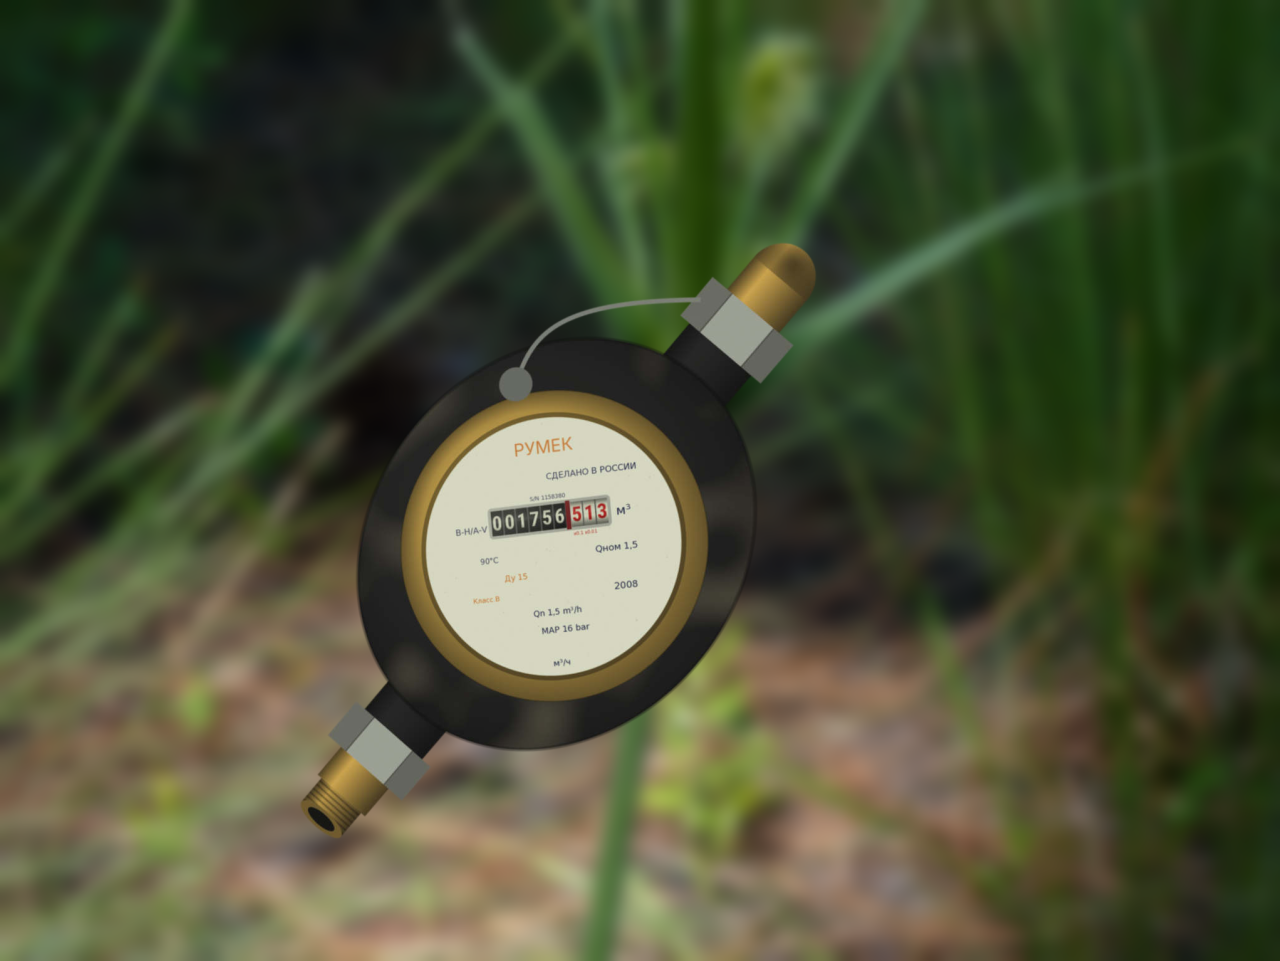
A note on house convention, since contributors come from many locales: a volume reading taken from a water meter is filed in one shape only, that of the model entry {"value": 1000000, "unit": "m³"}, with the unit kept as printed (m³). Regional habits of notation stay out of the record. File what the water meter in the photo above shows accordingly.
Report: {"value": 1756.513, "unit": "m³"}
